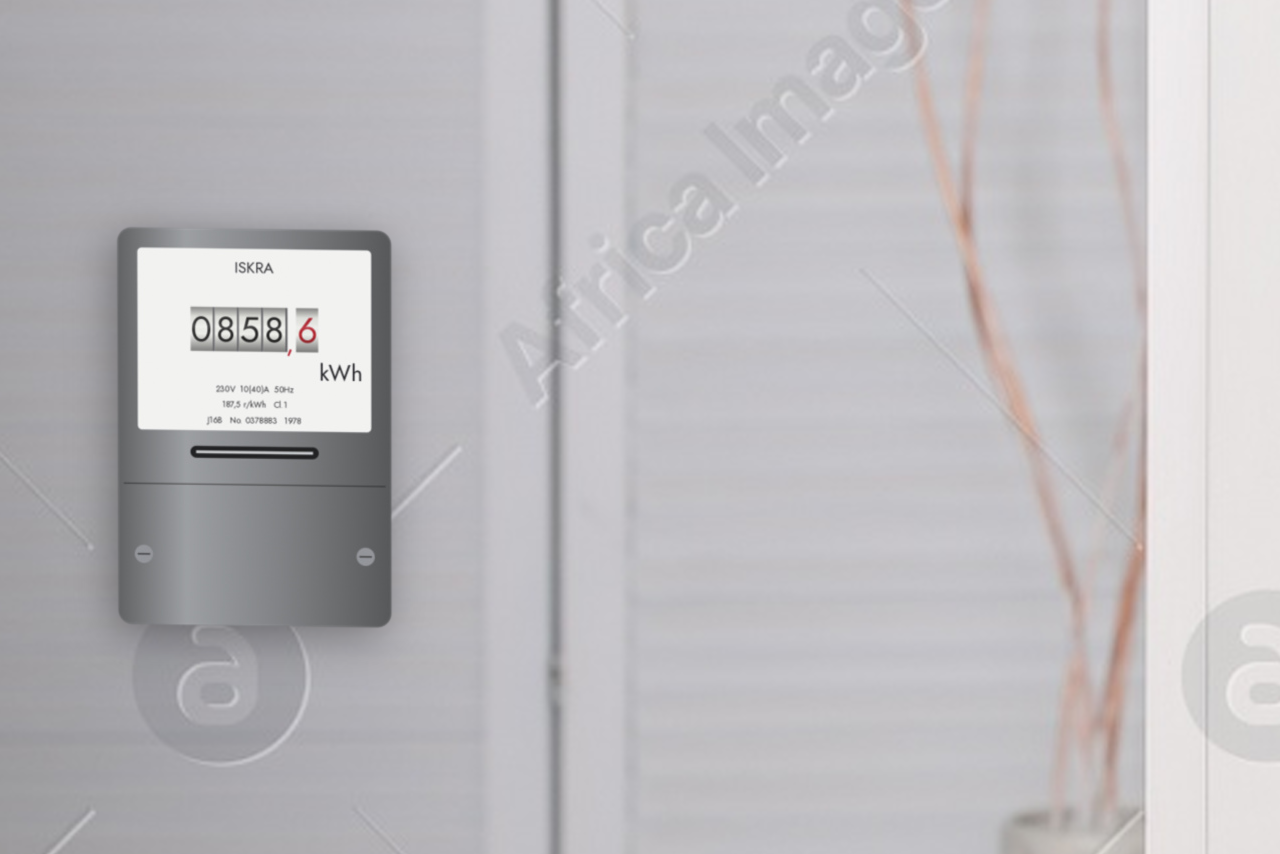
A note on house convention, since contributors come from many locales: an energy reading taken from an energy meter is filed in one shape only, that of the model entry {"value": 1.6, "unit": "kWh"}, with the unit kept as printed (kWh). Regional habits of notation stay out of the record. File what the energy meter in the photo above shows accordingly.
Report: {"value": 858.6, "unit": "kWh"}
